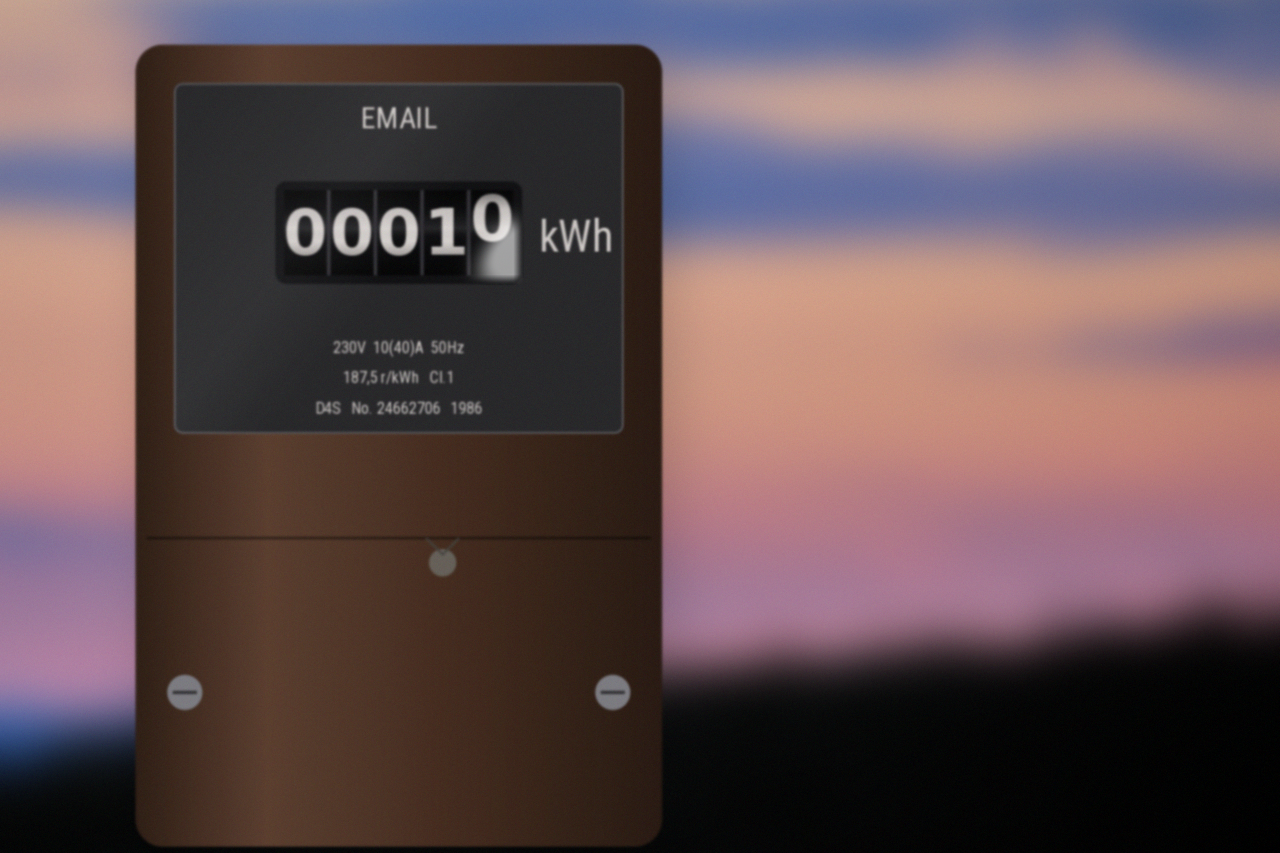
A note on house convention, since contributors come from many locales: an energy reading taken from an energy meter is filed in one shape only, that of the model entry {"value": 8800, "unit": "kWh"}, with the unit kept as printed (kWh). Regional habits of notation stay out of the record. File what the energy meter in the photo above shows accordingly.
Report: {"value": 10, "unit": "kWh"}
